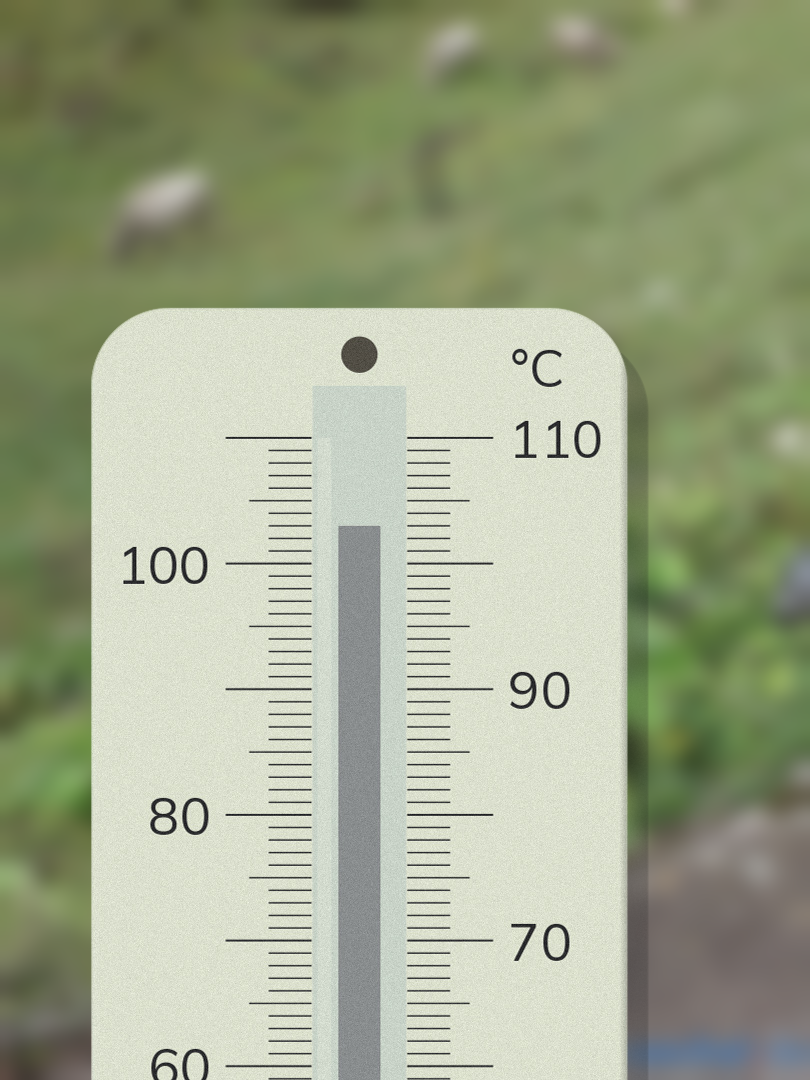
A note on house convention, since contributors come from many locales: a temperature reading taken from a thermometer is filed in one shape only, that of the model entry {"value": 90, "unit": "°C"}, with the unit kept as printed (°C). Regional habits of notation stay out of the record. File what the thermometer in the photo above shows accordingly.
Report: {"value": 103, "unit": "°C"}
